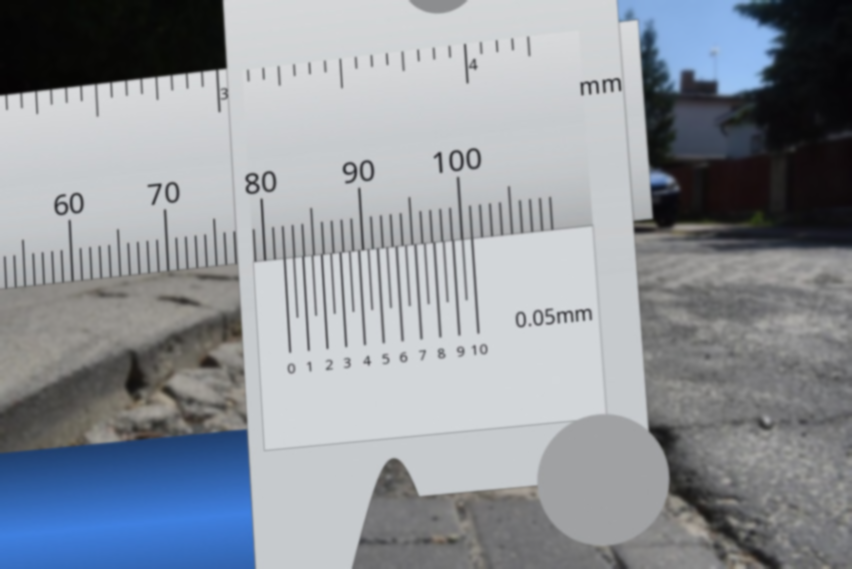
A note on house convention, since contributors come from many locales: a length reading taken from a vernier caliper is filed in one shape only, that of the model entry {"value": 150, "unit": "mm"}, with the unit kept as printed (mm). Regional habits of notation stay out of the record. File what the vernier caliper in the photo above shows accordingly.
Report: {"value": 82.0, "unit": "mm"}
